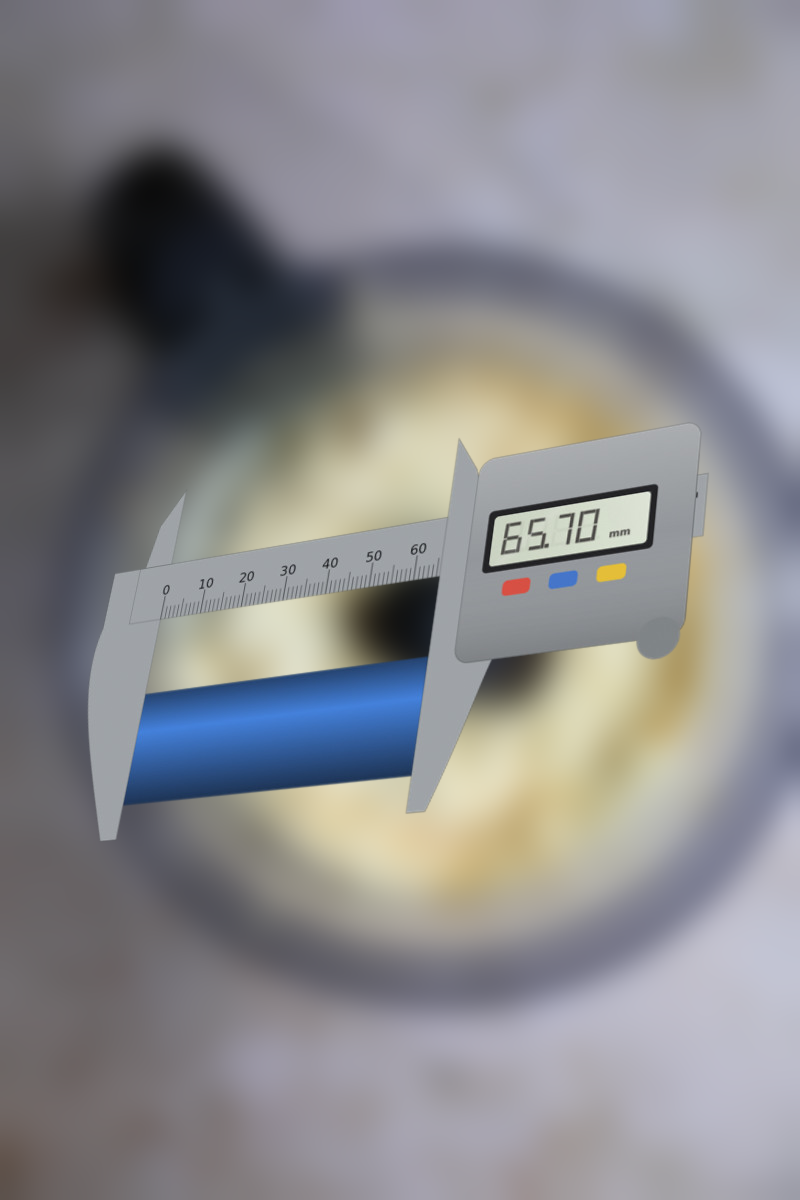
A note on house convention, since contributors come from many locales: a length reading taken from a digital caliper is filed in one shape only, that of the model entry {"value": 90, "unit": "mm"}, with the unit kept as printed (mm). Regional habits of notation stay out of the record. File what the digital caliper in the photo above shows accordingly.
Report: {"value": 65.70, "unit": "mm"}
